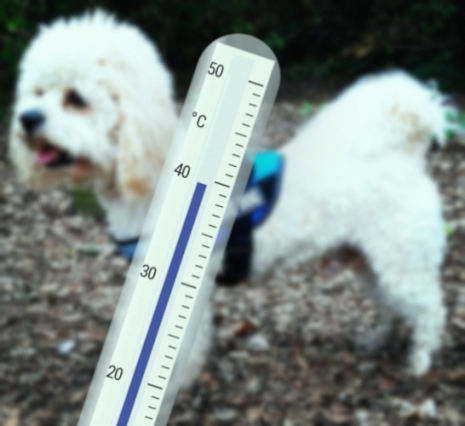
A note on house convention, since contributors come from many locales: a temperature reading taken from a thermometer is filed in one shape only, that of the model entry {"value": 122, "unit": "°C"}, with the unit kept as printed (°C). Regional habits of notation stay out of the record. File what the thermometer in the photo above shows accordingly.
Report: {"value": 39.5, "unit": "°C"}
